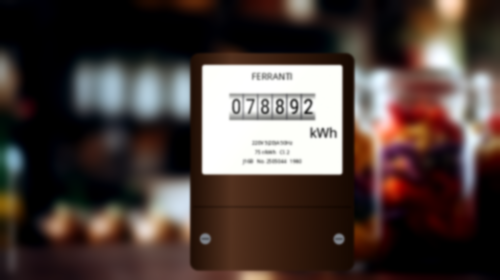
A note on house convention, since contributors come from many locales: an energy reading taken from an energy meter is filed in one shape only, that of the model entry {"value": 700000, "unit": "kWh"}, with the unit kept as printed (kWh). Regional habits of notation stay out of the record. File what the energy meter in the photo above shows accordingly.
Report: {"value": 78892, "unit": "kWh"}
